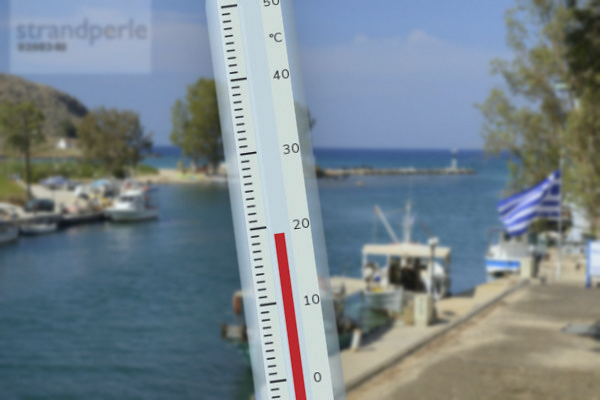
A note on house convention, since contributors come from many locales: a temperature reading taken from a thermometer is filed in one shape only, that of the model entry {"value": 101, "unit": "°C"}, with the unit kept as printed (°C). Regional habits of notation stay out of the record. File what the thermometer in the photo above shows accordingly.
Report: {"value": 19, "unit": "°C"}
